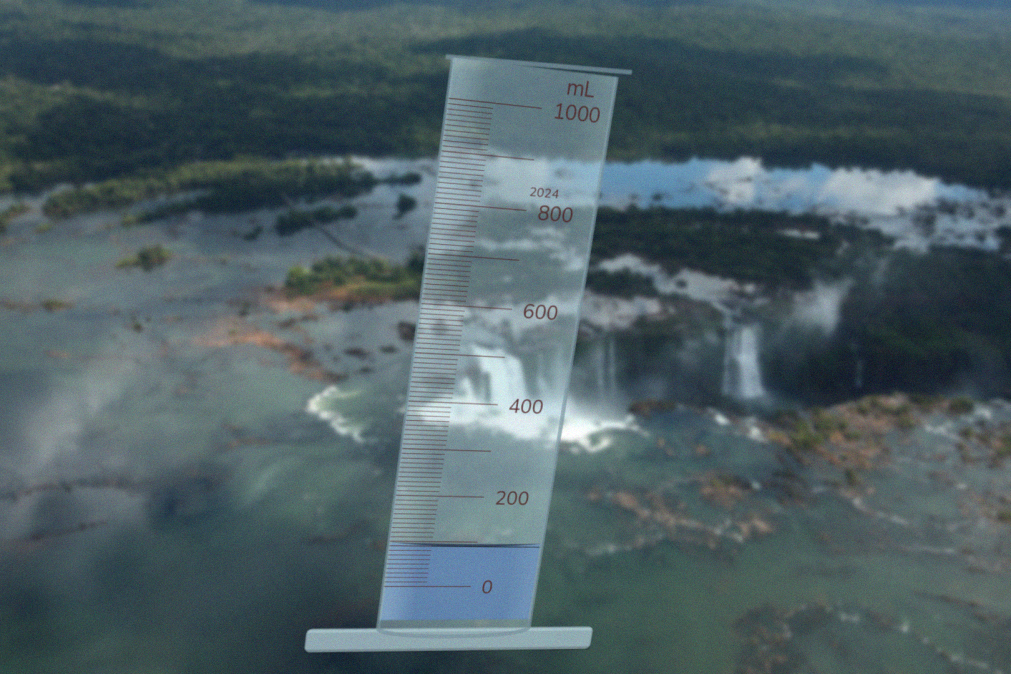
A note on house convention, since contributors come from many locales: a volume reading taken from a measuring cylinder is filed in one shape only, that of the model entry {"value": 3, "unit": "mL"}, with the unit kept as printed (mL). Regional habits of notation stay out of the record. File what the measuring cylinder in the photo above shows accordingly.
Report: {"value": 90, "unit": "mL"}
